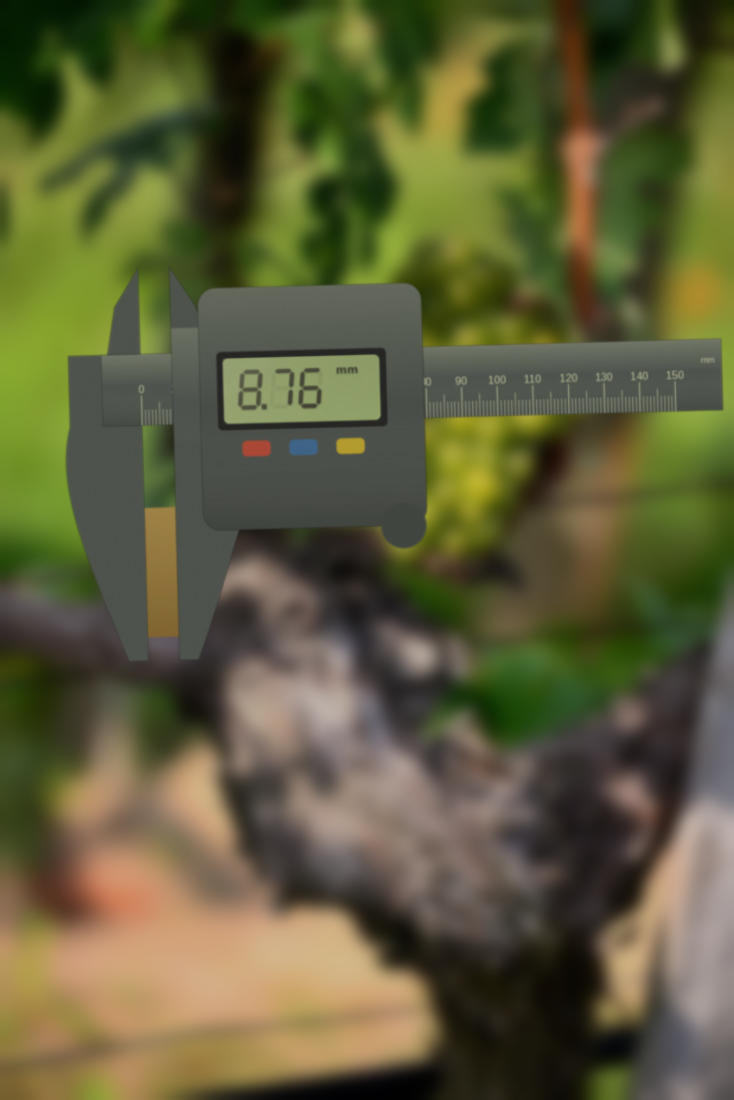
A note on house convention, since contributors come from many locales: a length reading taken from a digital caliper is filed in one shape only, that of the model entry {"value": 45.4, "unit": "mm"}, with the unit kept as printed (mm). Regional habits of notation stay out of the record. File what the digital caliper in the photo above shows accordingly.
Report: {"value": 8.76, "unit": "mm"}
